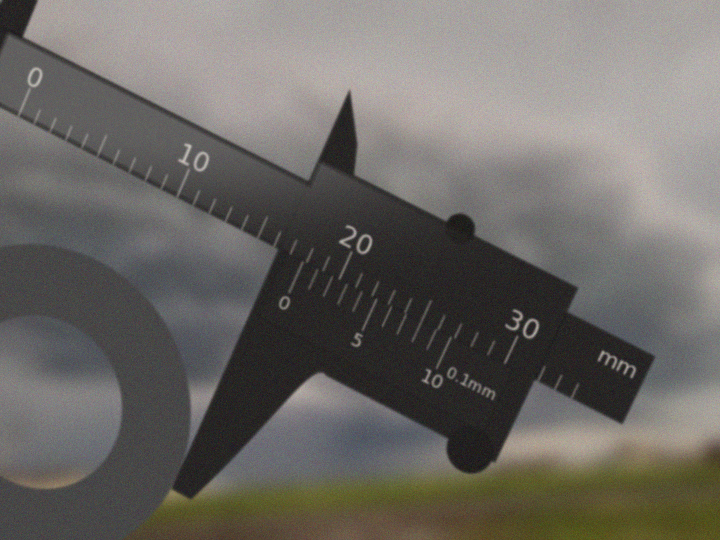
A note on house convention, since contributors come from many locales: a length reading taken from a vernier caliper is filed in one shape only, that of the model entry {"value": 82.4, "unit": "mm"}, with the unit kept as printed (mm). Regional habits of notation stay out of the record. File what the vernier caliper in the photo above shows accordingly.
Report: {"value": 17.8, "unit": "mm"}
